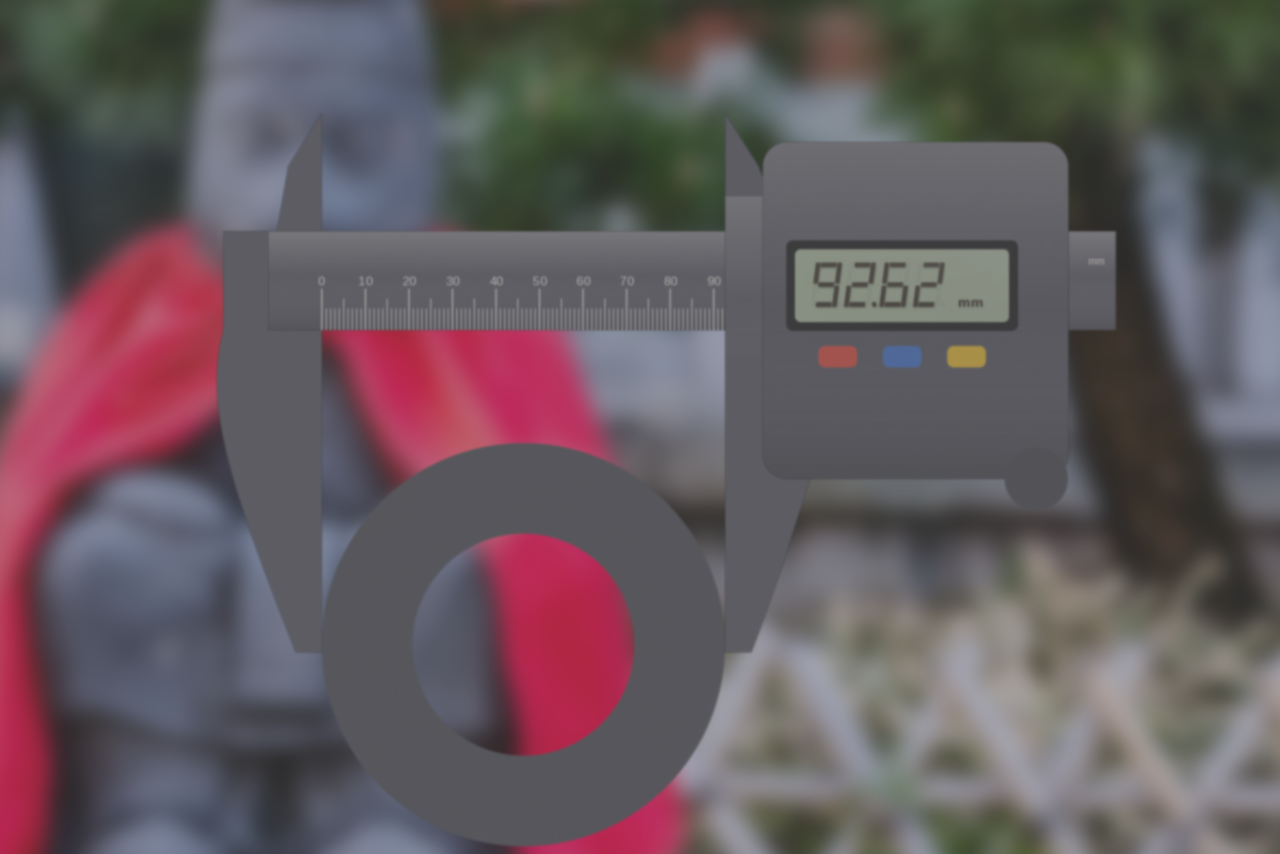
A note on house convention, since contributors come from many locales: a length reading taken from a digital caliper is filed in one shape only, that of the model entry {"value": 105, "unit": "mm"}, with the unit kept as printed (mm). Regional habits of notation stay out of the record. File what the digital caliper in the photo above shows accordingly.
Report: {"value": 92.62, "unit": "mm"}
